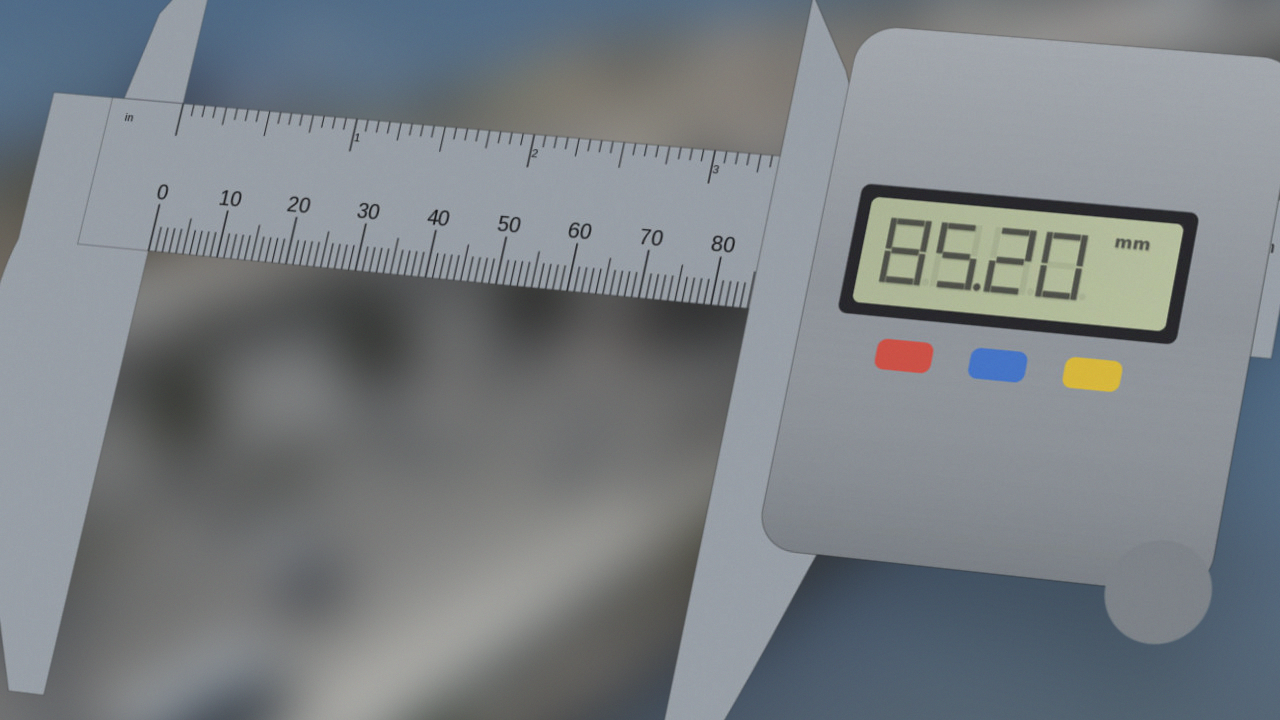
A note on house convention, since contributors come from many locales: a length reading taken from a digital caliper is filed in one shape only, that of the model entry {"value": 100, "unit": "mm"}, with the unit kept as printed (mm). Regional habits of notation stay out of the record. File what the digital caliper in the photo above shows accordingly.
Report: {"value": 85.20, "unit": "mm"}
